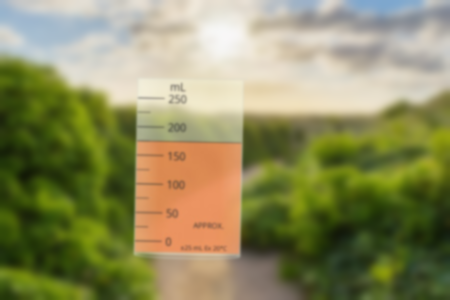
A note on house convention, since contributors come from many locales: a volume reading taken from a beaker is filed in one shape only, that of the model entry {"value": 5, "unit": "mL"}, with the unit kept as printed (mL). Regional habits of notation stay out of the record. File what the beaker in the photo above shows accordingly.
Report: {"value": 175, "unit": "mL"}
